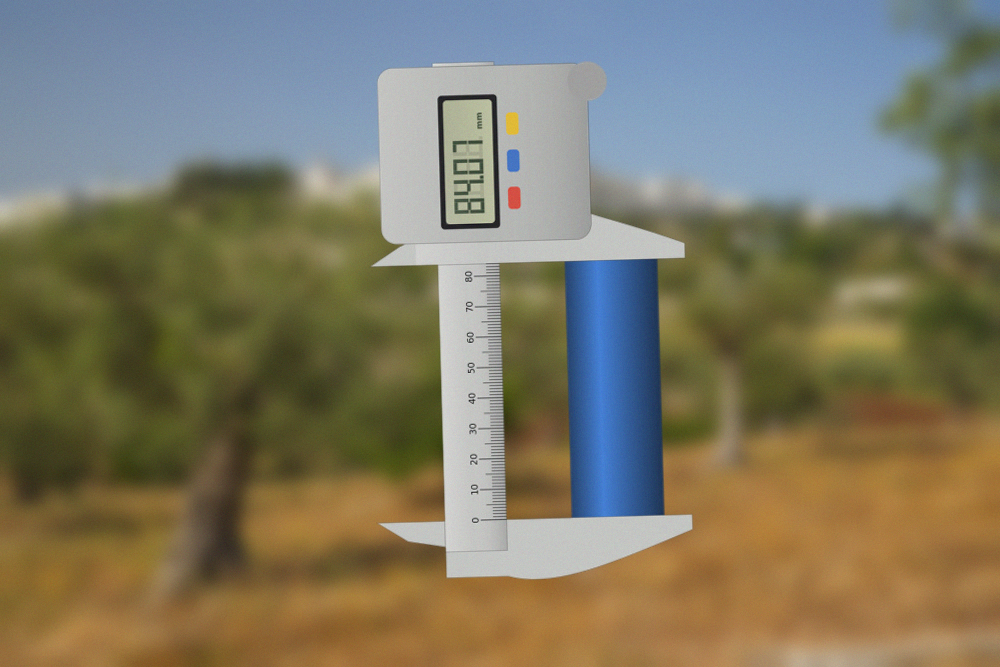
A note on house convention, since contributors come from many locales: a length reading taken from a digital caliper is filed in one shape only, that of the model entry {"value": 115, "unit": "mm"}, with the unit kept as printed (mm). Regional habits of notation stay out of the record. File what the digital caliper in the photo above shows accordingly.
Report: {"value": 84.07, "unit": "mm"}
